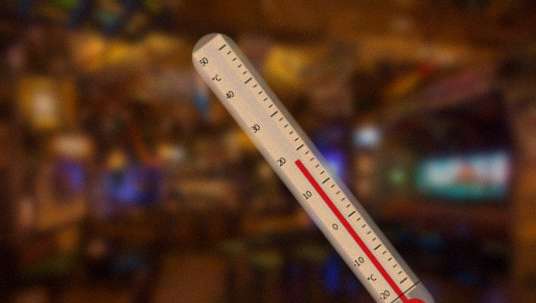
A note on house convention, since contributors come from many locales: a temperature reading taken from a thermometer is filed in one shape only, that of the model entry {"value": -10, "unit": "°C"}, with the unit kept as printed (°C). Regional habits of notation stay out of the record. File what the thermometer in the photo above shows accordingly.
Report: {"value": 18, "unit": "°C"}
